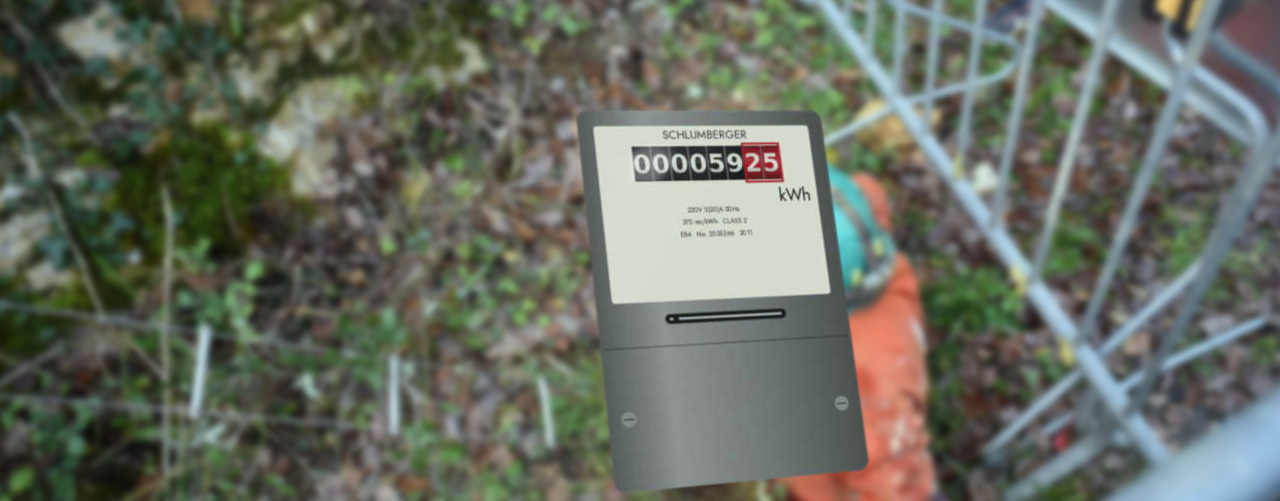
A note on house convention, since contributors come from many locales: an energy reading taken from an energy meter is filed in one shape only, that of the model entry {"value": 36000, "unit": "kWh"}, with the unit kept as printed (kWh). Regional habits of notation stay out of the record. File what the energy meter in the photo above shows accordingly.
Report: {"value": 59.25, "unit": "kWh"}
